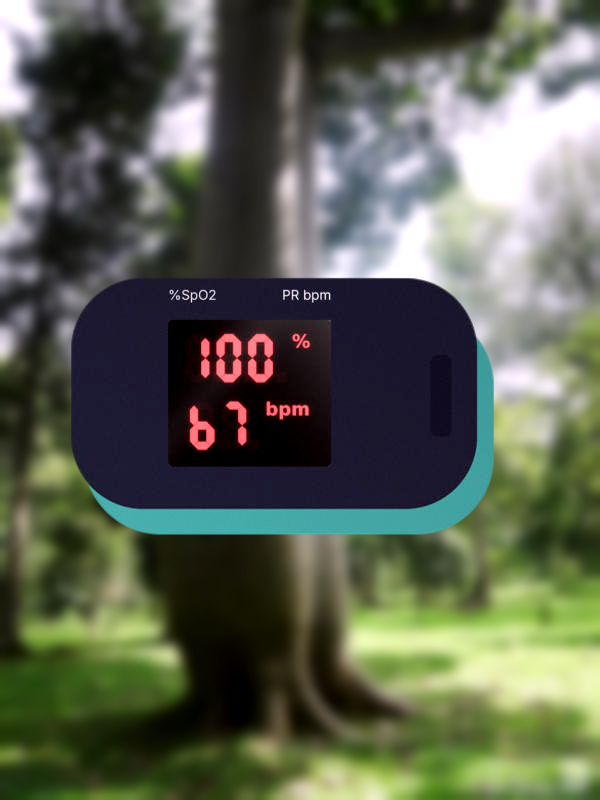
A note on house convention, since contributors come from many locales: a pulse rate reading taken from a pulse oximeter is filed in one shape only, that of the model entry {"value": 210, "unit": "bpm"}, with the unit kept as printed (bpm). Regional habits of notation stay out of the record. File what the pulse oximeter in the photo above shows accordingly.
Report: {"value": 67, "unit": "bpm"}
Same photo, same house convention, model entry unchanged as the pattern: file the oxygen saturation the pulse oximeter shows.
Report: {"value": 100, "unit": "%"}
